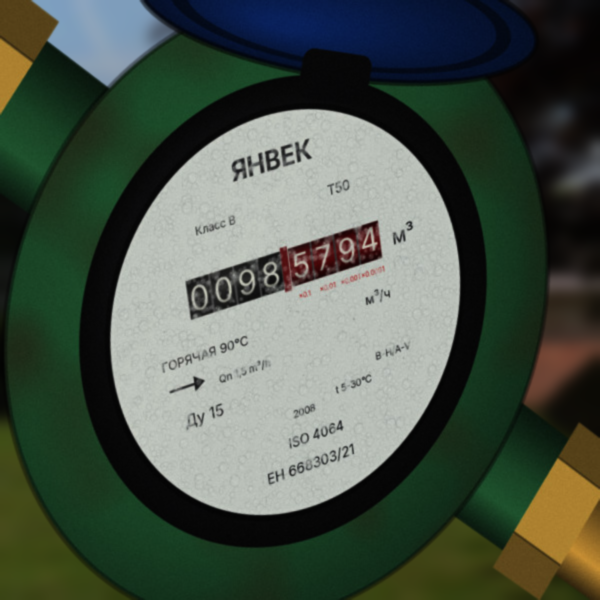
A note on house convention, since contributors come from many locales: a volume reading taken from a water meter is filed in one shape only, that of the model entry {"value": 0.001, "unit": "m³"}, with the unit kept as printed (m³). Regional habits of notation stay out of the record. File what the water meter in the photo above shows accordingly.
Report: {"value": 98.5794, "unit": "m³"}
